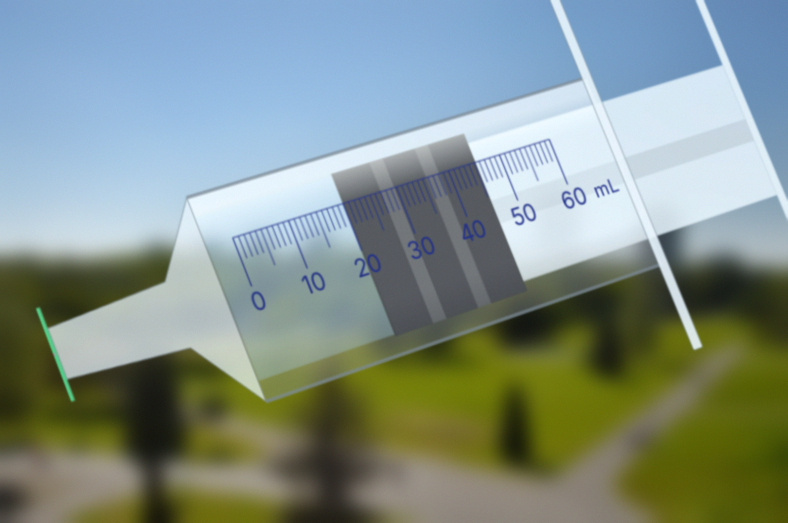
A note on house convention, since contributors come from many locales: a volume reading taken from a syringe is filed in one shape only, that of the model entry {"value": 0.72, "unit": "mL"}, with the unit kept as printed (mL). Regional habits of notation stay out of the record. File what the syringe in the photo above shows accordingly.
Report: {"value": 20, "unit": "mL"}
